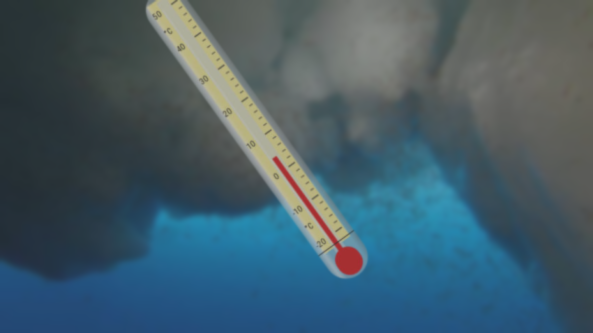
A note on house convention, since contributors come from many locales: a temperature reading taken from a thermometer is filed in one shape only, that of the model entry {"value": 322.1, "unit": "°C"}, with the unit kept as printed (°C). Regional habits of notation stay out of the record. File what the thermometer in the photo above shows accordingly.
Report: {"value": 4, "unit": "°C"}
